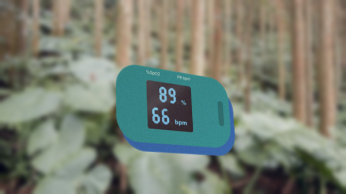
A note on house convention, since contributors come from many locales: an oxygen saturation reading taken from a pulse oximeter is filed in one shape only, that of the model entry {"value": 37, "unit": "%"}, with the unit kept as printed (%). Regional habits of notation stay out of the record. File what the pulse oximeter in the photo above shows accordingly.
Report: {"value": 89, "unit": "%"}
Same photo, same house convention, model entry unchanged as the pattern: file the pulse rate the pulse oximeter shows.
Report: {"value": 66, "unit": "bpm"}
